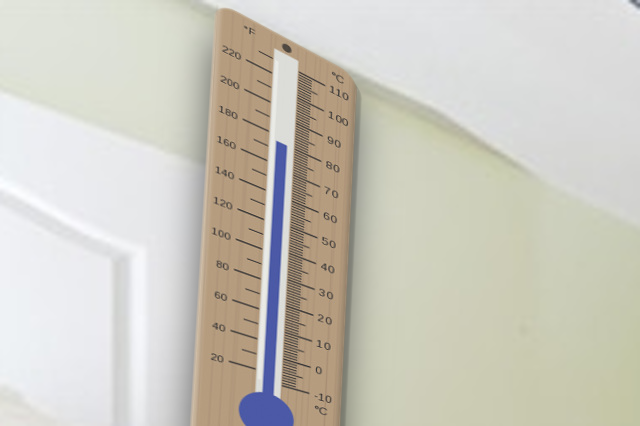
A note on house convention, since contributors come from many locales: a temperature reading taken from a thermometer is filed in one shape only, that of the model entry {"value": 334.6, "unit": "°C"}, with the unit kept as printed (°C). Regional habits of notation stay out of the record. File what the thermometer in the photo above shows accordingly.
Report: {"value": 80, "unit": "°C"}
